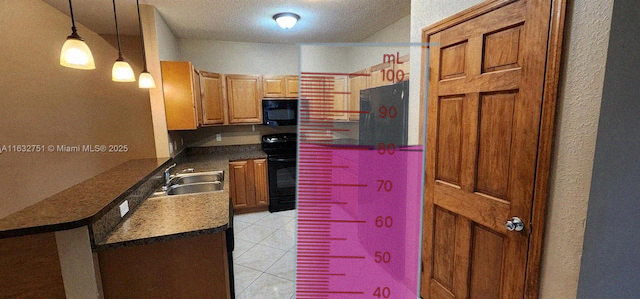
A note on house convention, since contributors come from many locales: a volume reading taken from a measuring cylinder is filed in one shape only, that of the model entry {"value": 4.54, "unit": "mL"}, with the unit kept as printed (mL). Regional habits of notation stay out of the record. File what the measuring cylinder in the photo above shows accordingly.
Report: {"value": 80, "unit": "mL"}
